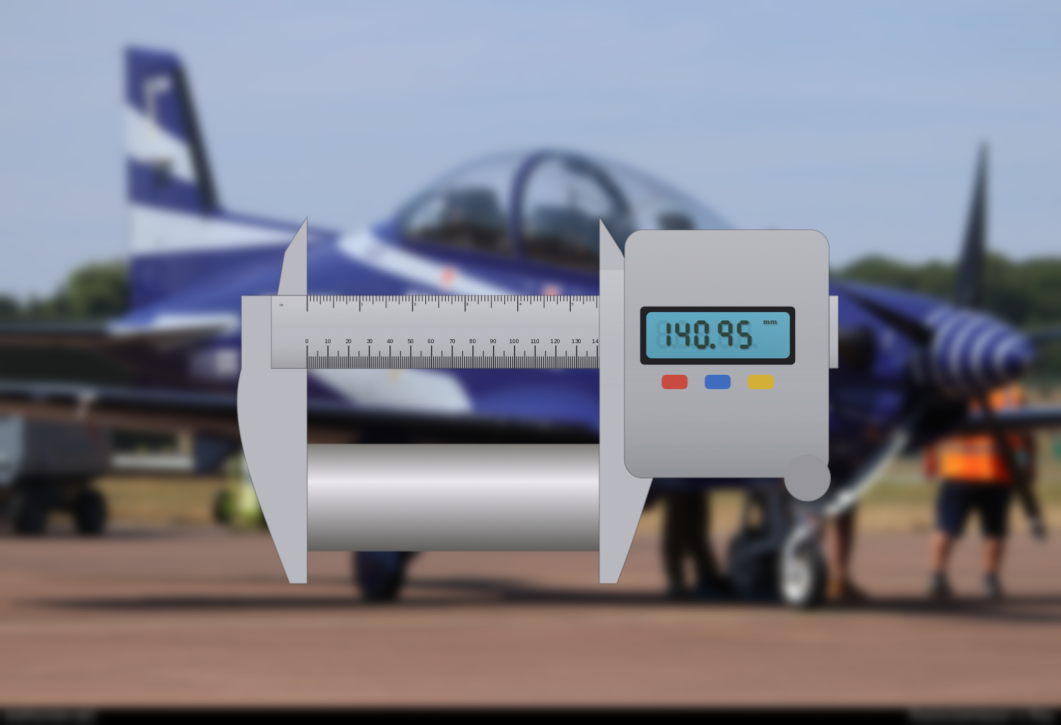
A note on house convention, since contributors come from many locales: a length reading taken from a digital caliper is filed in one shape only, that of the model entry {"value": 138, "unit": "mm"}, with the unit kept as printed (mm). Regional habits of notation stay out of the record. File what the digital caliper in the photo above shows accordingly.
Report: {"value": 140.95, "unit": "mm"}
